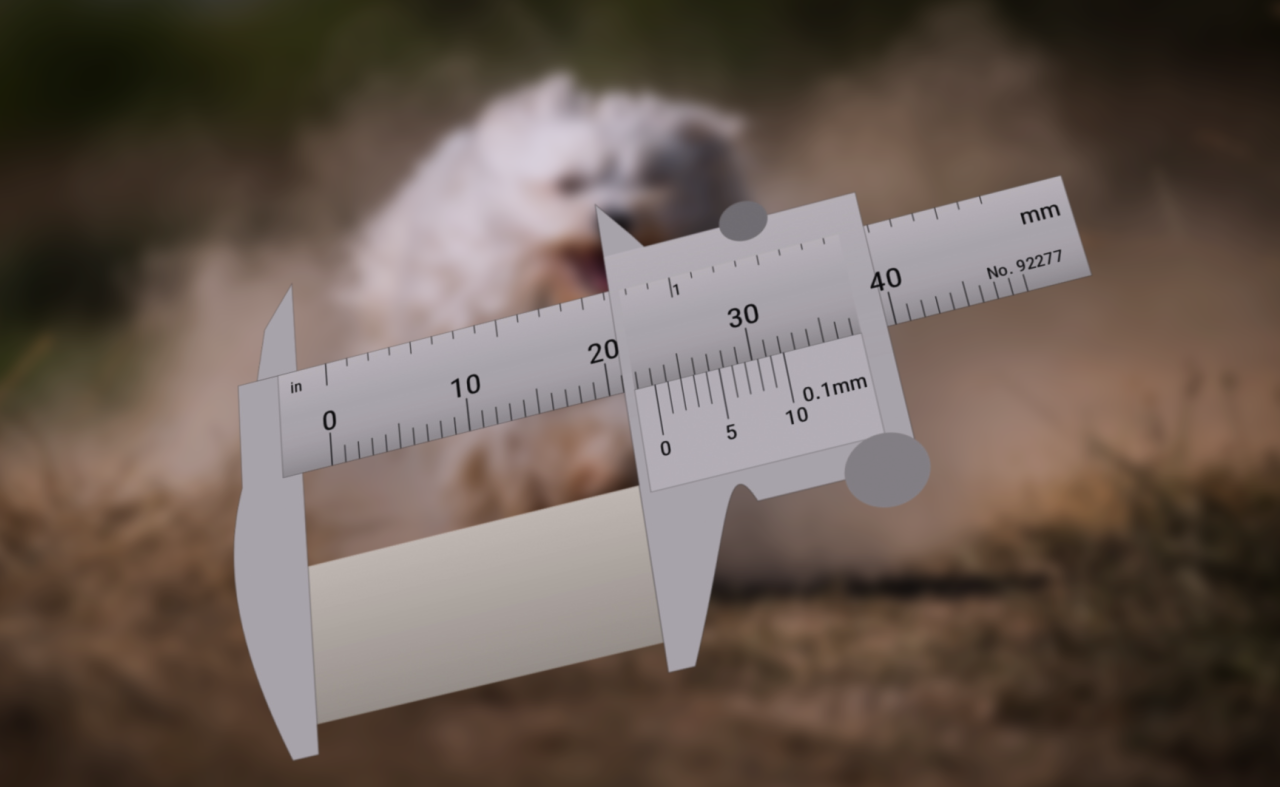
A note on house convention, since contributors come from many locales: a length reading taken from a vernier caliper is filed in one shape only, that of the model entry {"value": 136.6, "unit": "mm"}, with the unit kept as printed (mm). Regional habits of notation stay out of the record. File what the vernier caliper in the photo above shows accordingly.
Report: {"value": 23.2, "unit": "mm"}
